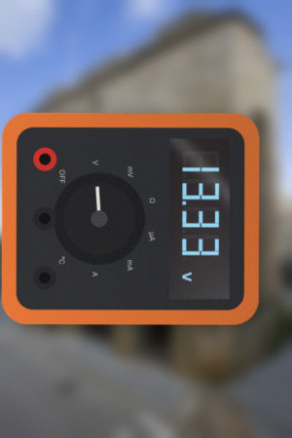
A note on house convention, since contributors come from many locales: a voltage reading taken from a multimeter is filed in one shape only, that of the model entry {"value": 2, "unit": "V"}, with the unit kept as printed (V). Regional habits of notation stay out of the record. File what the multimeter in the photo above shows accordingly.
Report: {"value": 13.33, "unit": "V"}
